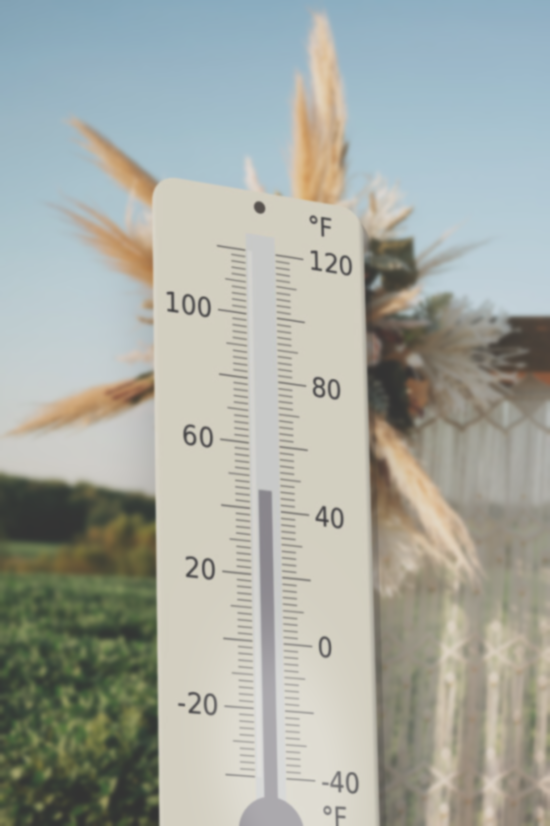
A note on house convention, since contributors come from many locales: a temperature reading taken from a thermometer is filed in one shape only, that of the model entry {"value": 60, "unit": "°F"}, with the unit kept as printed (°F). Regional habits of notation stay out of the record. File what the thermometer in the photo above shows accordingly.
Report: {"value": 46, "unit": "°F"}
